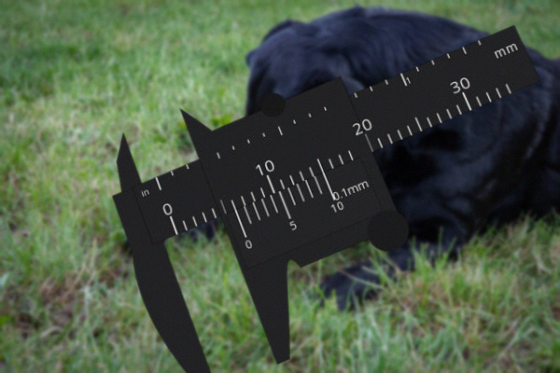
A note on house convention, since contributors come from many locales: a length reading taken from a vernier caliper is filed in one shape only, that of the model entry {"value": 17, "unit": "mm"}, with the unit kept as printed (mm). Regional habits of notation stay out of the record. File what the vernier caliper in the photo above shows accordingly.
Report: {"value": 6.0, "unit": "mm"}
